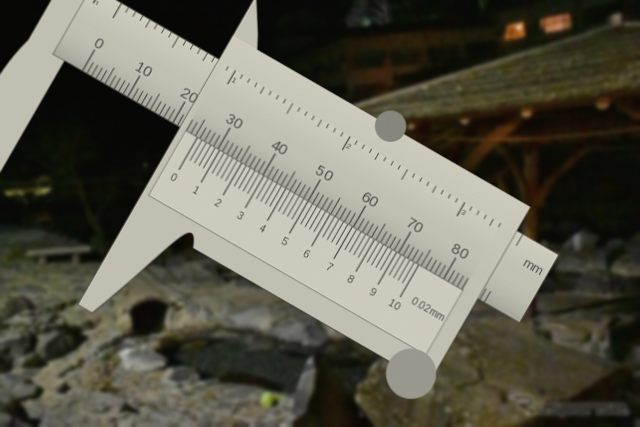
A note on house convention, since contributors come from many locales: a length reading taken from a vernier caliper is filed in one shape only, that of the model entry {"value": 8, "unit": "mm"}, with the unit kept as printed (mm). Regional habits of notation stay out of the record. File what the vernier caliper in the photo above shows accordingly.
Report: {"value": 25.5, "unit": "mm"}
